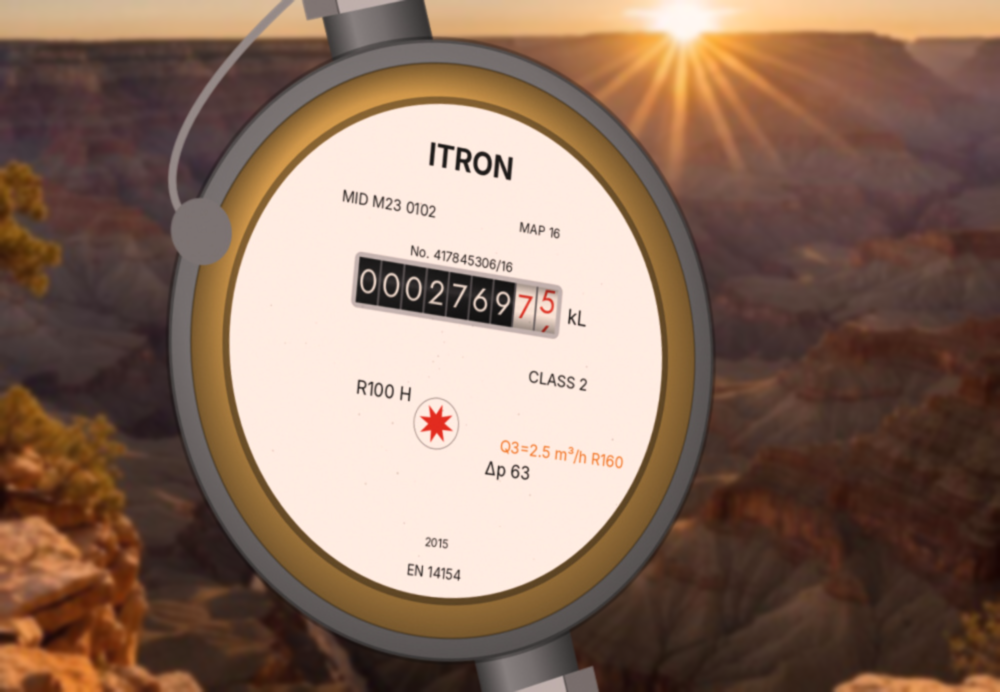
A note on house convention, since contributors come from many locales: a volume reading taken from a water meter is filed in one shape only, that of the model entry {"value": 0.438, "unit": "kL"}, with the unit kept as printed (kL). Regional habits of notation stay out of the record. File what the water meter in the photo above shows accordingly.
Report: {"value": 2769.75, "unit": "kL"}
